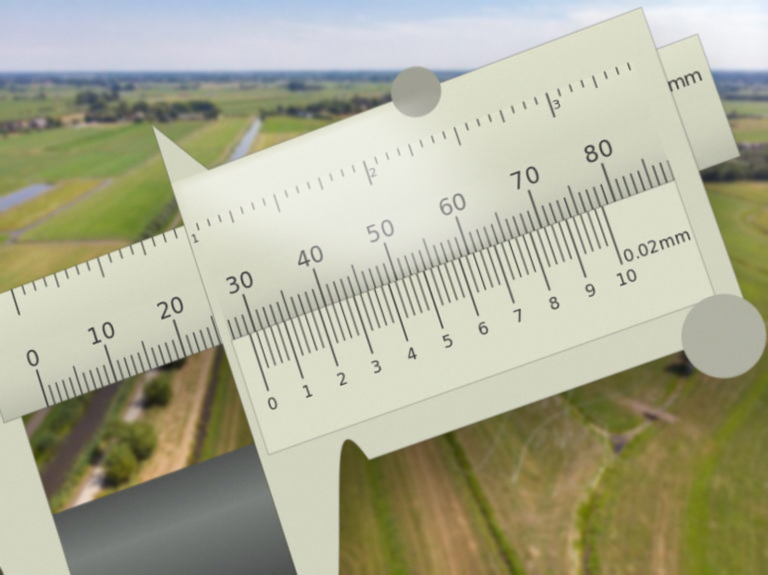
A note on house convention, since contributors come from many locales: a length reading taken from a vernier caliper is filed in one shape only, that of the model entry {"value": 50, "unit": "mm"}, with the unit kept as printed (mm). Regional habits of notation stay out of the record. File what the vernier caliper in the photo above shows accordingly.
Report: {"value": 29.2, "unit": "mm"}
